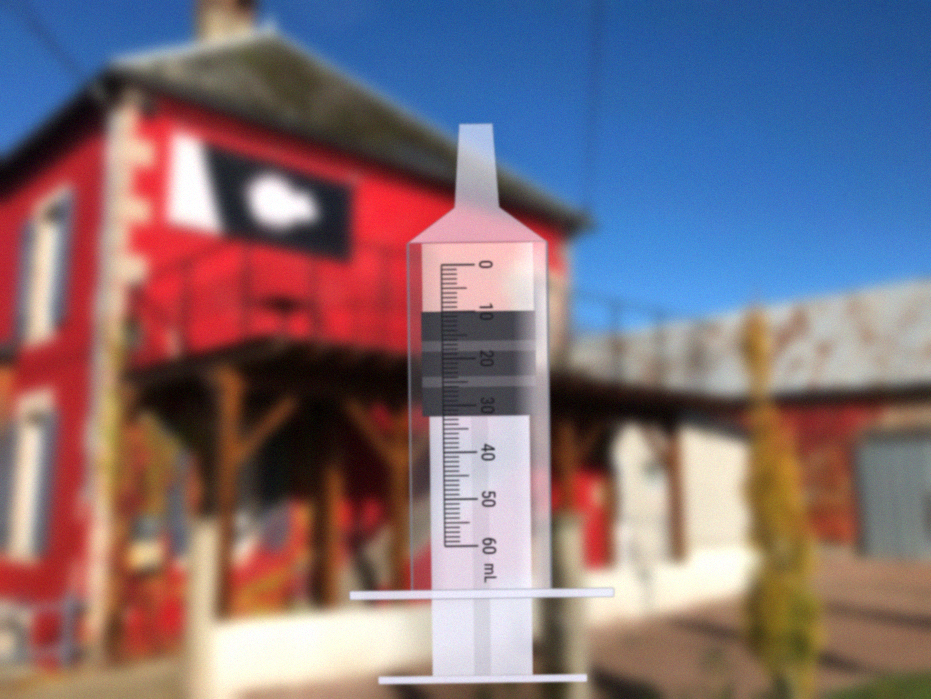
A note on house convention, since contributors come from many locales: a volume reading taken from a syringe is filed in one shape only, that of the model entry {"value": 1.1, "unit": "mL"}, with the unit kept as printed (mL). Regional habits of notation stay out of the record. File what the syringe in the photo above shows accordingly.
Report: {"value": 10, "unit": "mL"}
